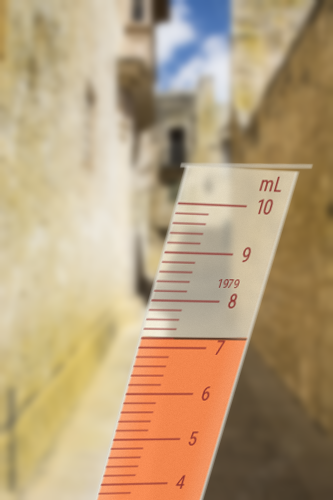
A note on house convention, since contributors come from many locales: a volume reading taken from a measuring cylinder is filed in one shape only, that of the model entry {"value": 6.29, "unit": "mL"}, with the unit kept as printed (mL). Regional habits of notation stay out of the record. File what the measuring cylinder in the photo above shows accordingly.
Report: {"value": 7.2, "unit": "mL"}
